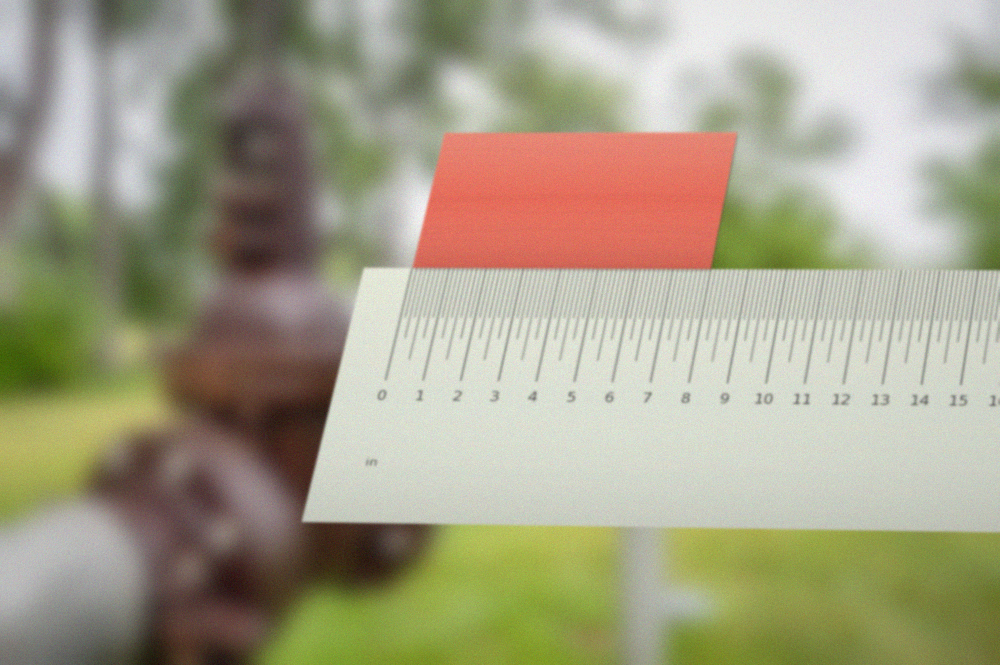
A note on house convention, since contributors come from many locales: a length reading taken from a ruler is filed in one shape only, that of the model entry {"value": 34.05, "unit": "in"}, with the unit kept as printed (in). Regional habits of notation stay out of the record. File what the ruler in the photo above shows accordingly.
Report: {"value": 8, "unit": "in"}
